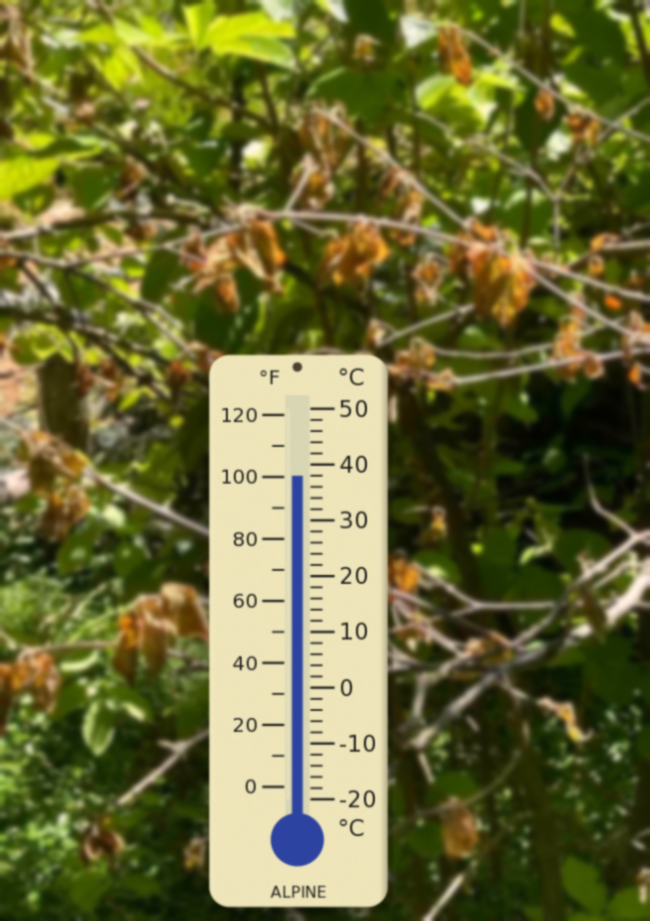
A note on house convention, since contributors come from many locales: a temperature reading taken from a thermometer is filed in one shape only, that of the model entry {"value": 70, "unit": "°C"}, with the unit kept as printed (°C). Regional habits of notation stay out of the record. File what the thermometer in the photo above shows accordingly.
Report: {"value": 38, "unit": "°C"}
